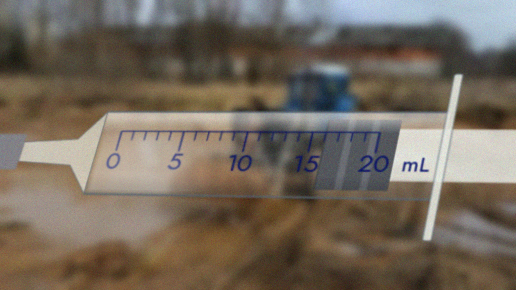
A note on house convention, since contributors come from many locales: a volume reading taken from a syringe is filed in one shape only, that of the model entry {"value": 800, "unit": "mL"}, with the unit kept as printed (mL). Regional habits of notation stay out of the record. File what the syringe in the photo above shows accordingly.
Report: {"value": 16, "unit": "mL"}
